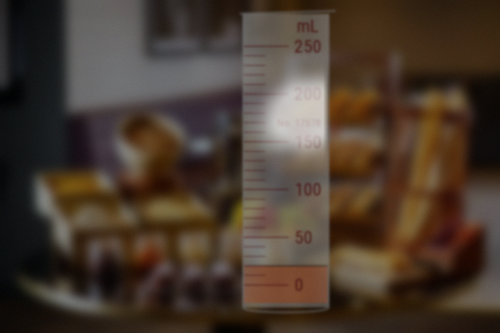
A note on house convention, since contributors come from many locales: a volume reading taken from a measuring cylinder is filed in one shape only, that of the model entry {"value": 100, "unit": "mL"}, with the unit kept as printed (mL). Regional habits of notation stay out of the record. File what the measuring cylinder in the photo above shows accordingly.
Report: {"value": 20, "unit": "mL"}
